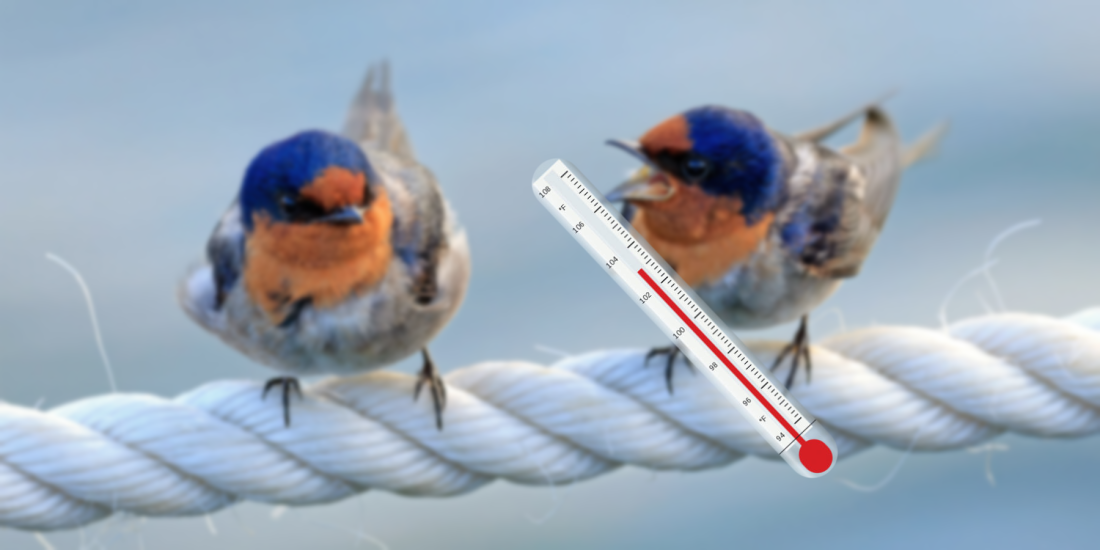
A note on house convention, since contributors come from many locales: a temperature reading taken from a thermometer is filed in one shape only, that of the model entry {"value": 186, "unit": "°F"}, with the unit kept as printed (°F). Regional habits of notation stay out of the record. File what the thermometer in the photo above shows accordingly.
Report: {"value": 103, "unit": "°F"}
